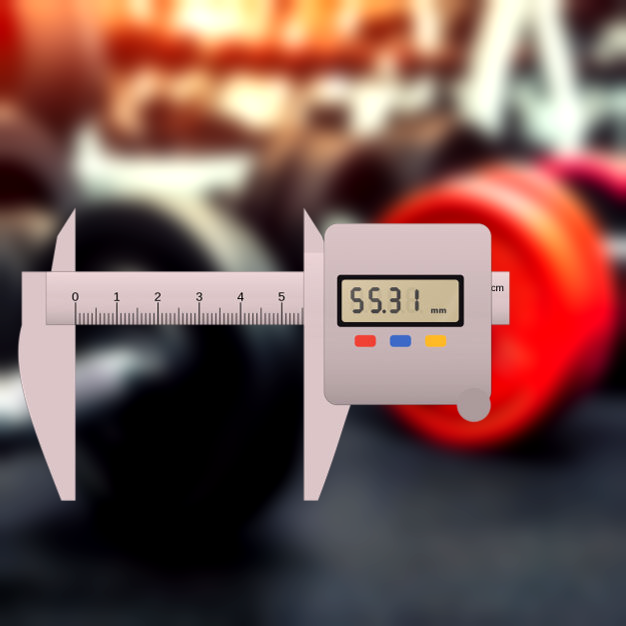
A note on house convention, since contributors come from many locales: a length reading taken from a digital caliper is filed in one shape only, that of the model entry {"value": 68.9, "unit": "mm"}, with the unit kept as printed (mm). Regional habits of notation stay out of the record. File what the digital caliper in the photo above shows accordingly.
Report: {"value": 55.31, "unit": "mm"}
